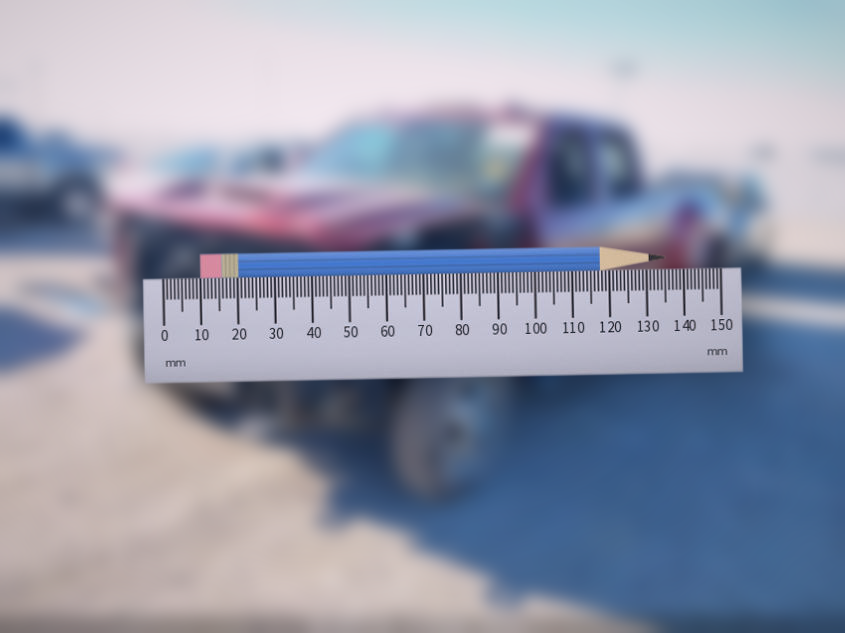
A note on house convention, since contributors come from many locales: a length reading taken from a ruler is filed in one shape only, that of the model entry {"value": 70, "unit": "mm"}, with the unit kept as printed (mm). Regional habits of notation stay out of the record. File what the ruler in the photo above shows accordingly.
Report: {"value": 125, "unit": "mm"}
